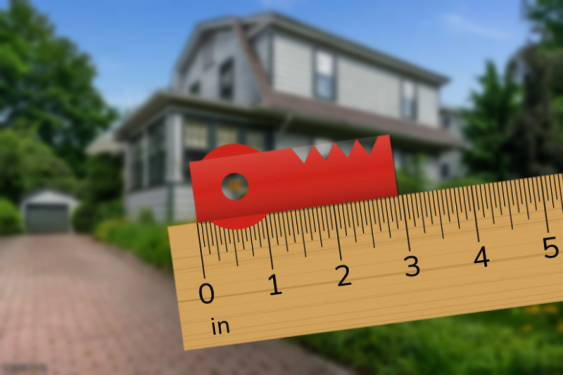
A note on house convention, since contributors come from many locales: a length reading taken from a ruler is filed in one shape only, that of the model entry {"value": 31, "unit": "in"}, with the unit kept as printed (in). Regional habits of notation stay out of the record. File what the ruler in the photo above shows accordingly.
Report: {"value": 2.9375, "unit": "in"}
